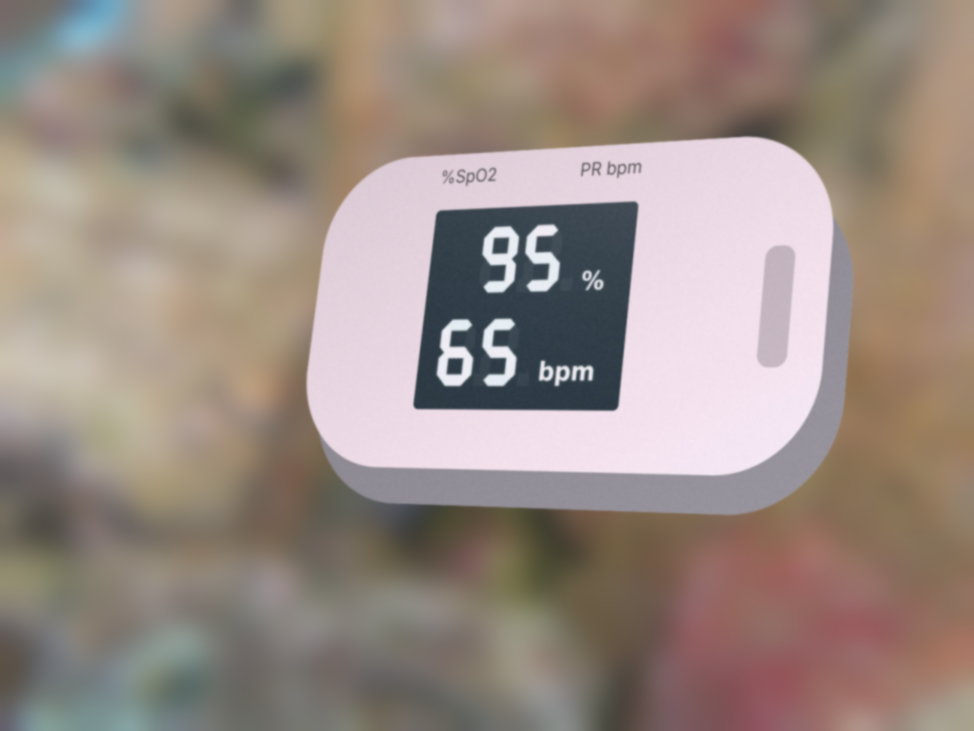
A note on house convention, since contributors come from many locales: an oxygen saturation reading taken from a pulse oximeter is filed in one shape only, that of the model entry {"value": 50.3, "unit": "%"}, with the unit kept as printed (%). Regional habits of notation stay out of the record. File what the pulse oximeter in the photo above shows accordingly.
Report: {"value": 95, "unit": "%"}
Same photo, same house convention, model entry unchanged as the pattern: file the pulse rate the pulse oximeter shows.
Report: {"value": 65, "unit": "bpm"}
